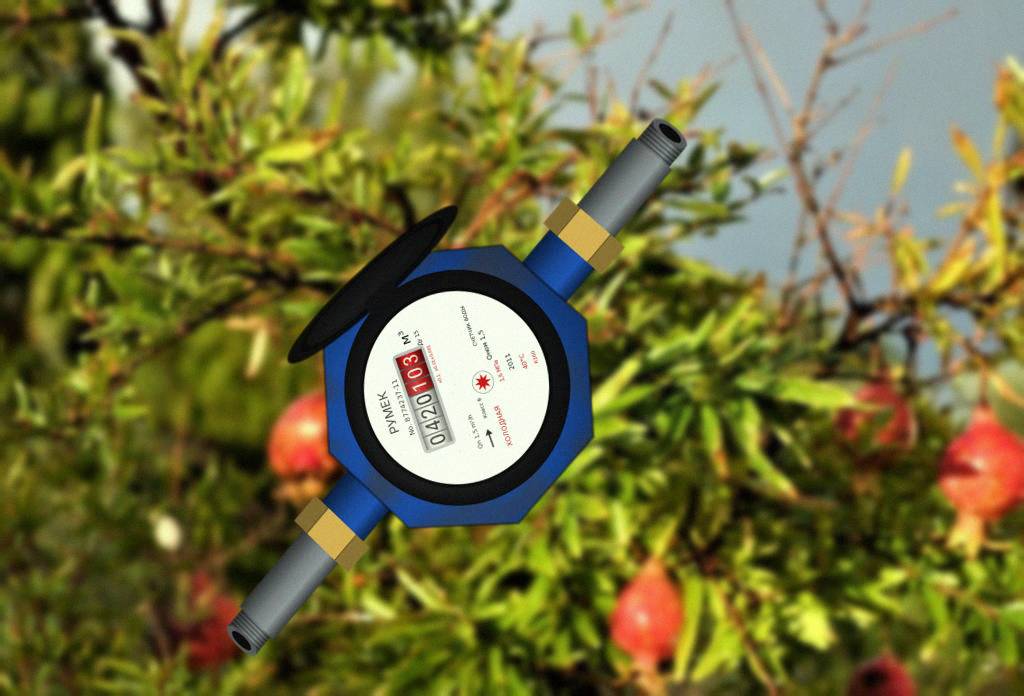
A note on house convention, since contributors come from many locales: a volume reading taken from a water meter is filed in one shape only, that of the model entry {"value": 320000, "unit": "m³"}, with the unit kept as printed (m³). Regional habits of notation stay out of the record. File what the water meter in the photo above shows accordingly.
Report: {"value": 420.103, "unit": "m³"}
